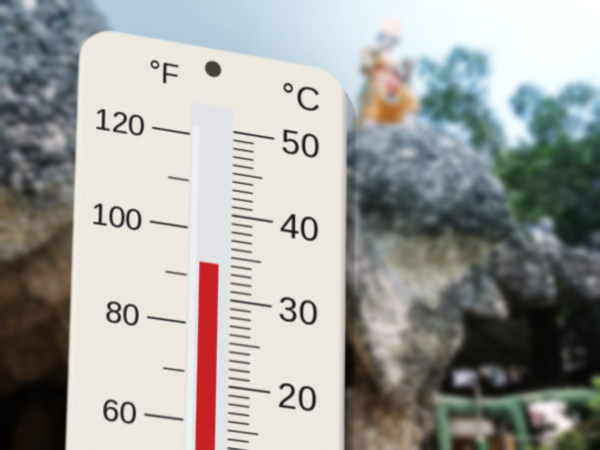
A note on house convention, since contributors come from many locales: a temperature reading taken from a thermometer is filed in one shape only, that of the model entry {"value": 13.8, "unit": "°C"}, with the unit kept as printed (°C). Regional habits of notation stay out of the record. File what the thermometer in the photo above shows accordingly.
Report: {"value": 34, "unit": "°C"}
